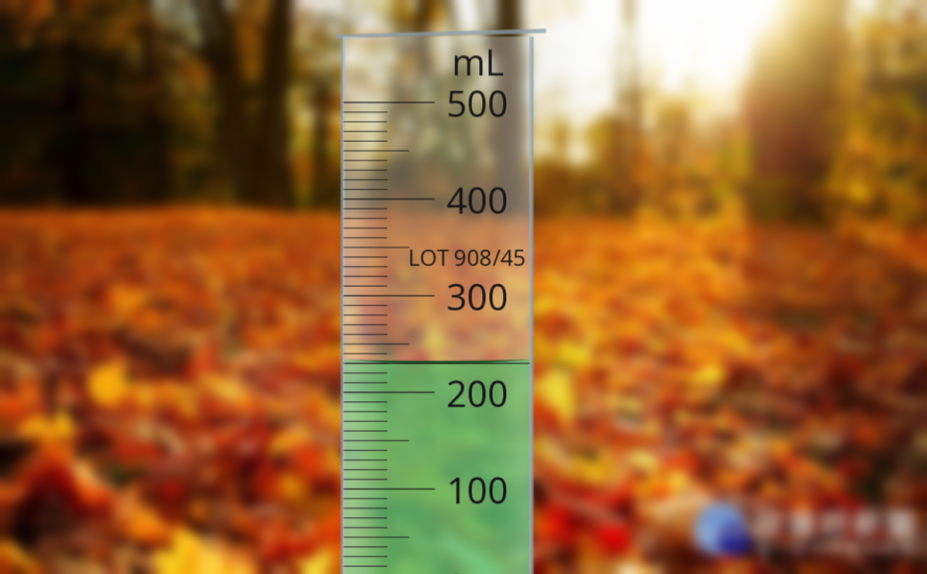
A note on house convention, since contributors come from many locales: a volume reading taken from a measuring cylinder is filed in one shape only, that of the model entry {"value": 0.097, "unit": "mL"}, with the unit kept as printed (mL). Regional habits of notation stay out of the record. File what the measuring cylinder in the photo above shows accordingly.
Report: {"value": 230, "unit": "mL"}
